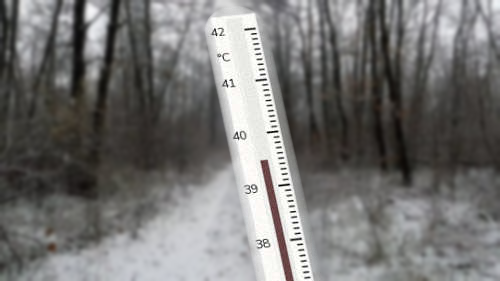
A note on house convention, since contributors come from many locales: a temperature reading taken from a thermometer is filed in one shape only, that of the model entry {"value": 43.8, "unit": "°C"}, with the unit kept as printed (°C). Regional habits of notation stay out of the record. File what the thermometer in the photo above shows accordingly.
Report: {"value": 39.5, "unit": "°C"}
